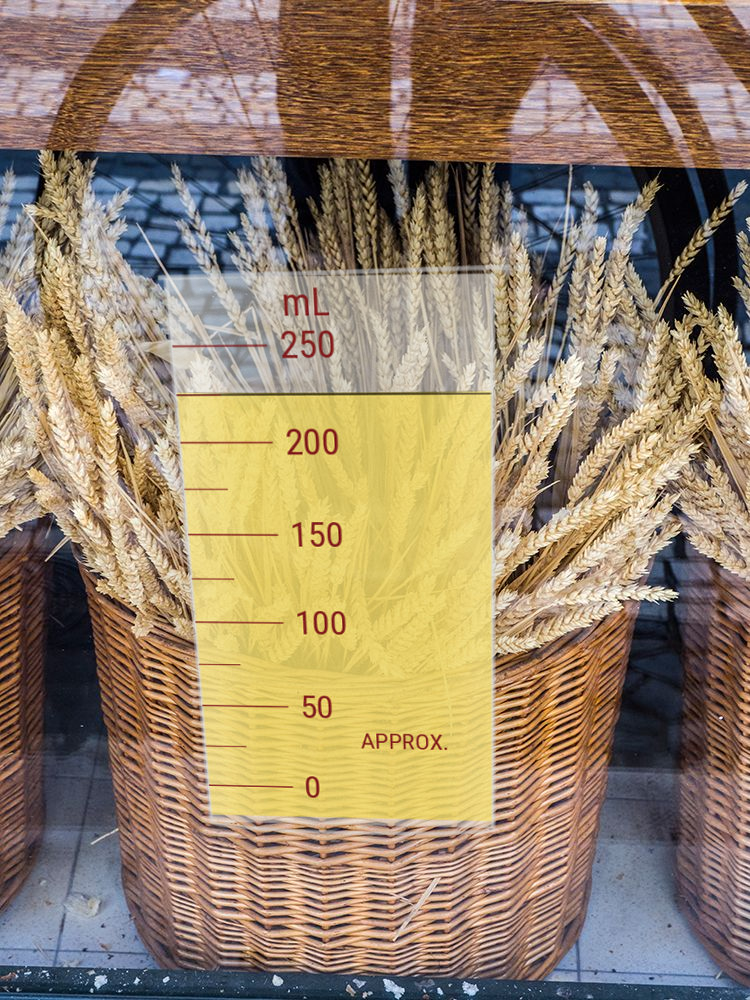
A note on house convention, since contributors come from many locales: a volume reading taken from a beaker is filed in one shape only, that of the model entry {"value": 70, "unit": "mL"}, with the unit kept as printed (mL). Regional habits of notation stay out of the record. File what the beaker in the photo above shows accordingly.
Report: {"value": 225, "unit": "mL"}
